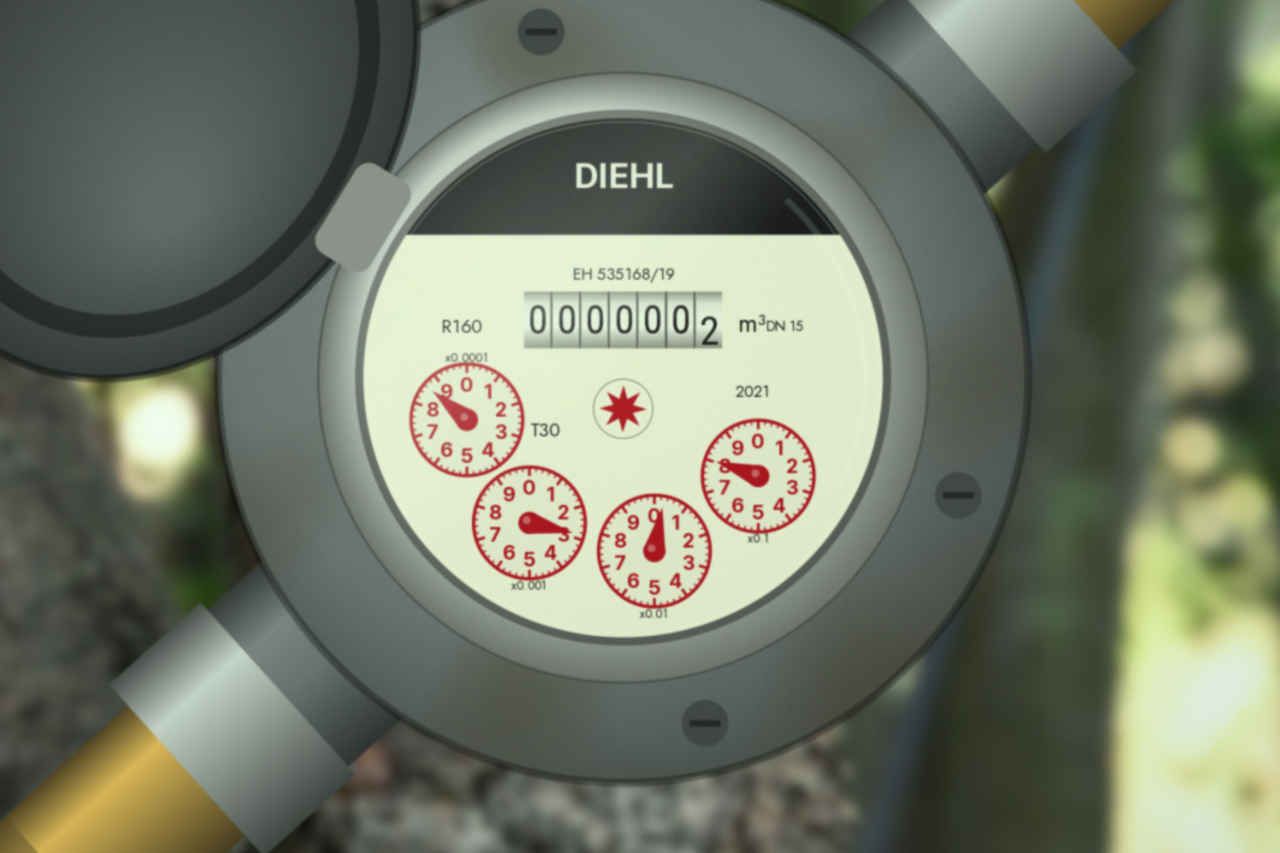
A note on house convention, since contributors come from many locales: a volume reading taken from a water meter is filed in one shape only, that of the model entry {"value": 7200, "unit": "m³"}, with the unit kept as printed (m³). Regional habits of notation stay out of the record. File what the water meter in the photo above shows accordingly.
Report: {"value": 1.8028, "unit": "m³"}
